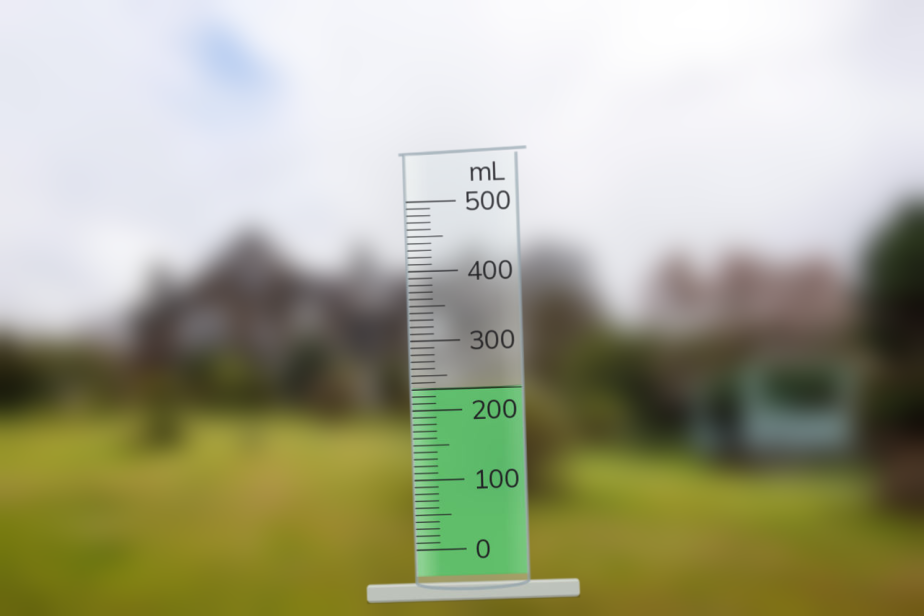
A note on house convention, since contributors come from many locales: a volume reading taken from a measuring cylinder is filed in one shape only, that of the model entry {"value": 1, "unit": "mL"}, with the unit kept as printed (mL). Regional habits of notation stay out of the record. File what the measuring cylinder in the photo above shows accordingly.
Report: {"value": 230, "unit": "mL"}
